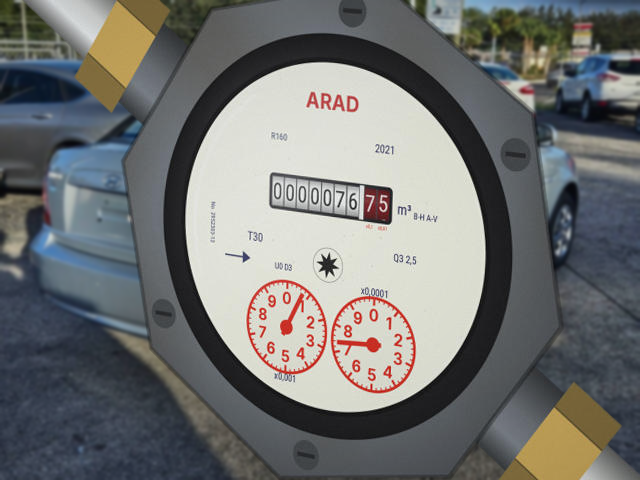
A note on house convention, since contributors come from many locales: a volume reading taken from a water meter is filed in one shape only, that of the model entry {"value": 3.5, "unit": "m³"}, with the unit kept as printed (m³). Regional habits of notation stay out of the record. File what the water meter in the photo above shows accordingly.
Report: {"value": 76.7507, "unit": "m³"}
